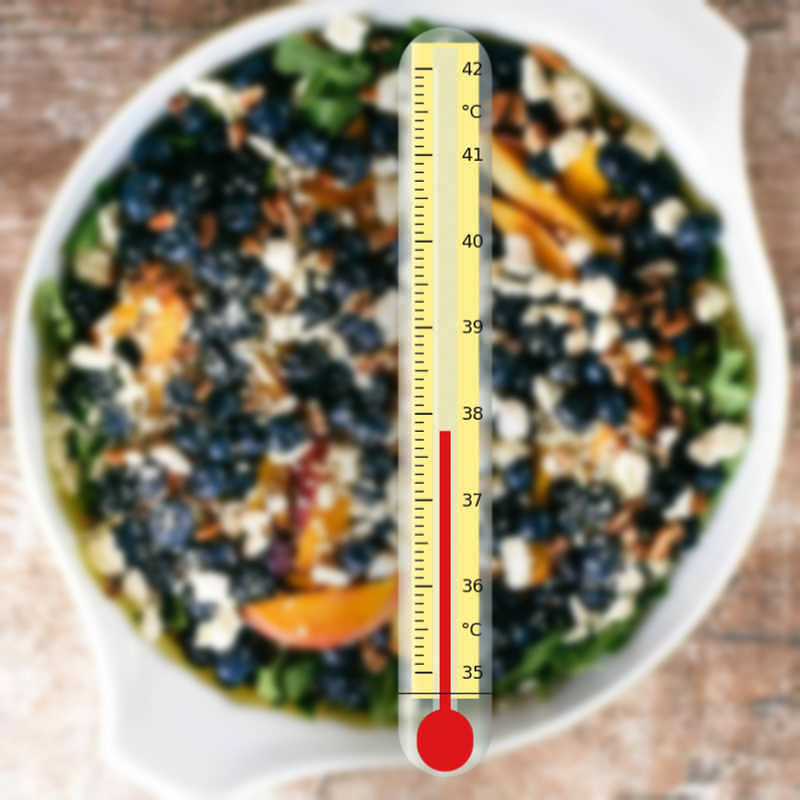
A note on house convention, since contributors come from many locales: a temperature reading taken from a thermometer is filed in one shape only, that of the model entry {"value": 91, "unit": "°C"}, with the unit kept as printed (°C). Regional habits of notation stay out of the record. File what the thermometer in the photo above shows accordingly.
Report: {"value": 37.8, "unit": "°C"}
